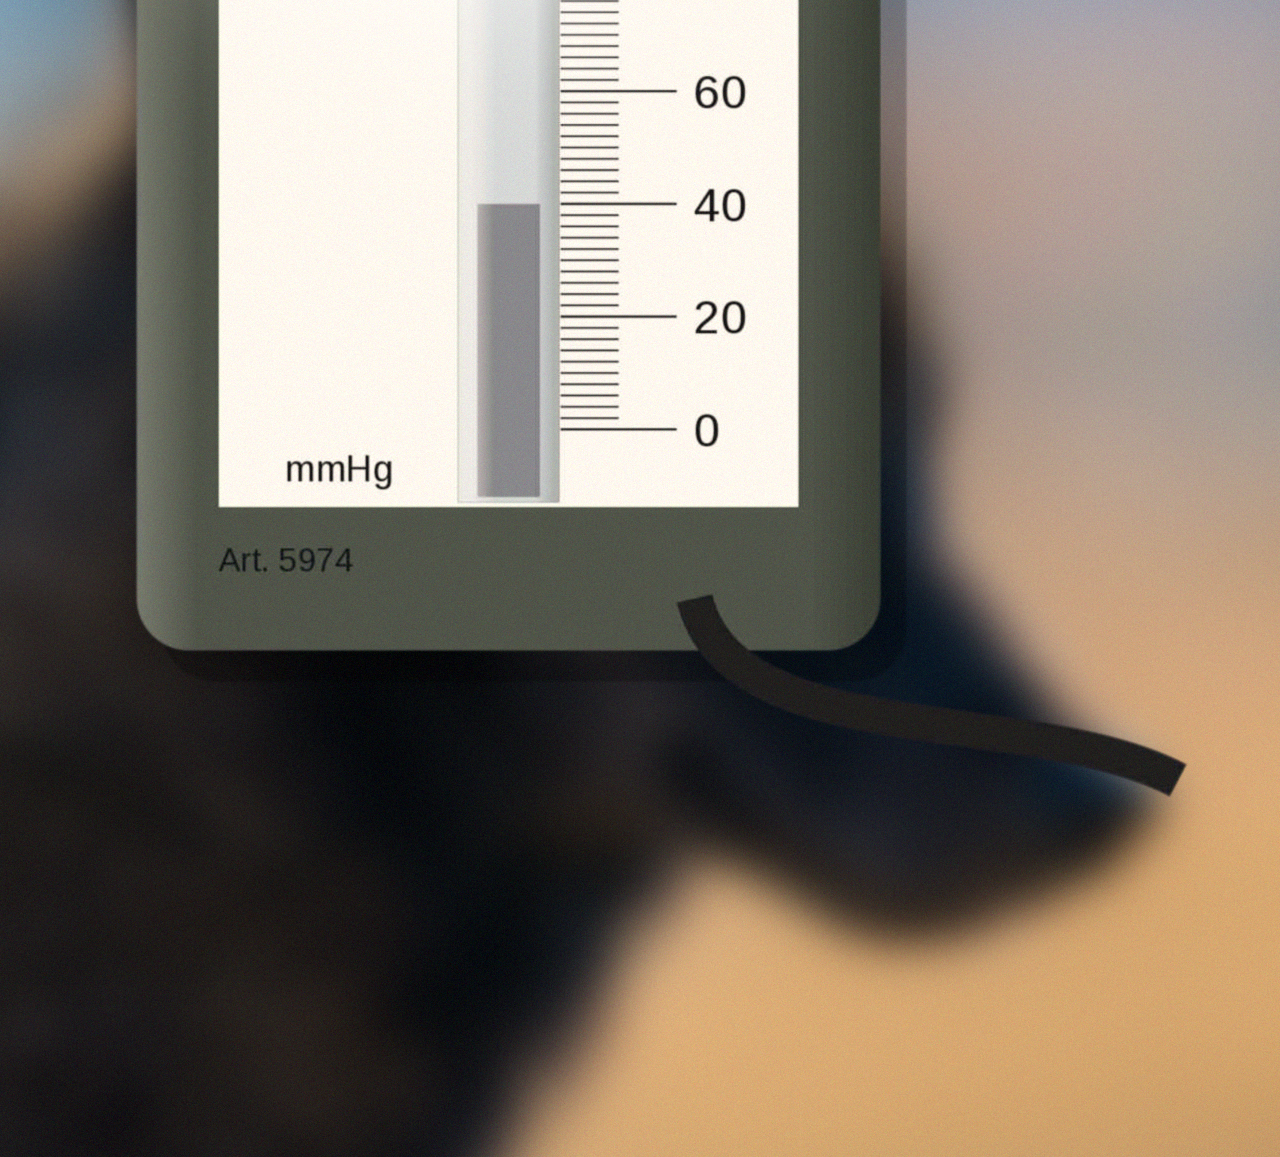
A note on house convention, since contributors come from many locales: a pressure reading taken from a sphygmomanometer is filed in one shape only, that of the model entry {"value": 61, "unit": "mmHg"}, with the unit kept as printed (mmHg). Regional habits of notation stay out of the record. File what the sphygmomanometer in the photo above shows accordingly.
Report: {"value": 40, "unit": "mmHg"}
